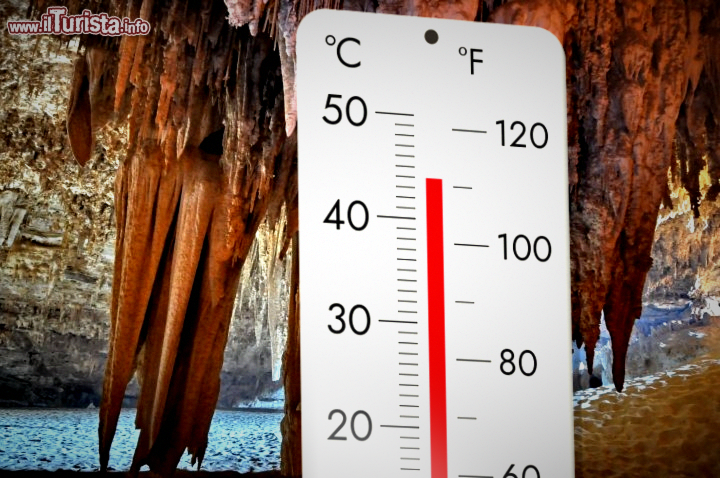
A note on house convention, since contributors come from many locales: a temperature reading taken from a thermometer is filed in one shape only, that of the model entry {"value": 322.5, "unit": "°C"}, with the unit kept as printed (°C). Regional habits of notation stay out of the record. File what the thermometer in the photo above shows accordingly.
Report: {"value": 44, "unit": "°C"}
